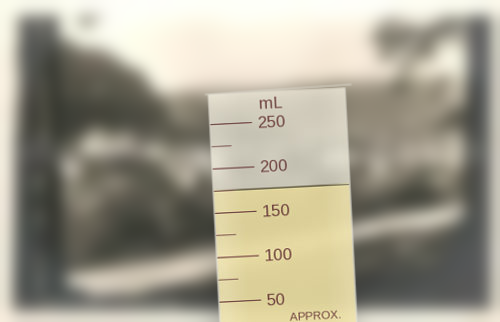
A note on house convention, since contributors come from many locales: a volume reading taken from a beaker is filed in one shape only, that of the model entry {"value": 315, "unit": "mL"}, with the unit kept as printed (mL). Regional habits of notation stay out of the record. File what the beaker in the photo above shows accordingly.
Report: {"value": 175, "unit": "mL"}
